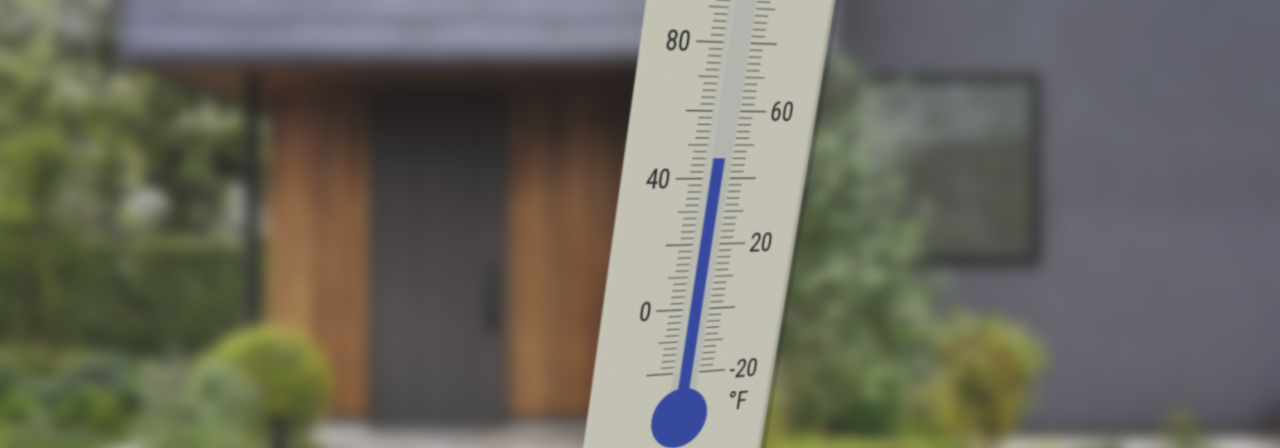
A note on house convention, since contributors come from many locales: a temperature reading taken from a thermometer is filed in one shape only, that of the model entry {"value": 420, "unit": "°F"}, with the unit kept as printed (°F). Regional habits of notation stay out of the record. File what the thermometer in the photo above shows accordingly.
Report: {"value": 46, "unit": "°F"}
